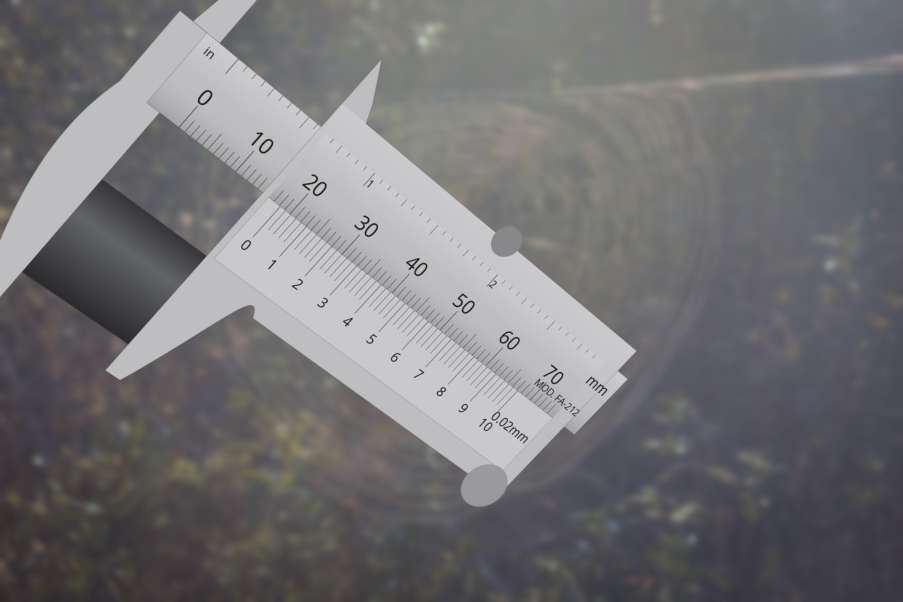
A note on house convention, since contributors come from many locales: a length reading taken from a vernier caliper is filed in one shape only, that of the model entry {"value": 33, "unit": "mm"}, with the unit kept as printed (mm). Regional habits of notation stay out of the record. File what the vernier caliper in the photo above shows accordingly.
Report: {"value": 18.2, "unit": "mm"}
